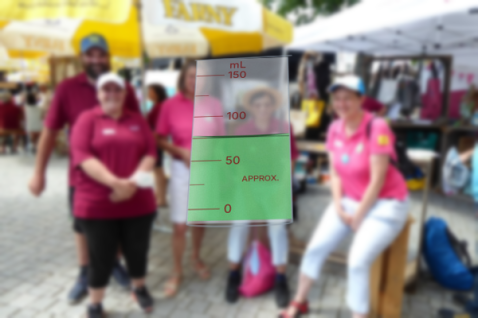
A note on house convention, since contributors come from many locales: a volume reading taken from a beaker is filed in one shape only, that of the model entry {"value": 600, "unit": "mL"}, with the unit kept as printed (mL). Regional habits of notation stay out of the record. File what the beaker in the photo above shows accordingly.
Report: {"value": 75, "unit": "mL"}
